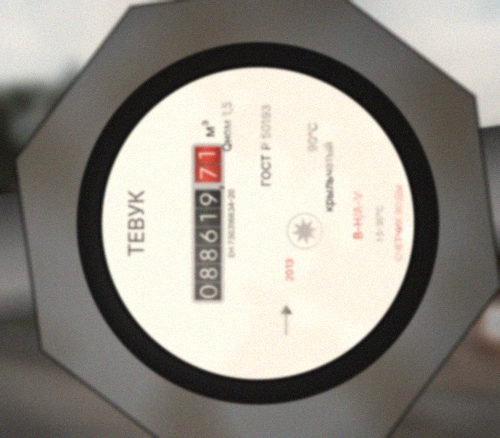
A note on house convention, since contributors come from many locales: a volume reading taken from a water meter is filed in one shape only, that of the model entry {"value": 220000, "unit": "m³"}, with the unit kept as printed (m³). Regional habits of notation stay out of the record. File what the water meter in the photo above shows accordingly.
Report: {"value": 88619.71, "unit": "m³"}
